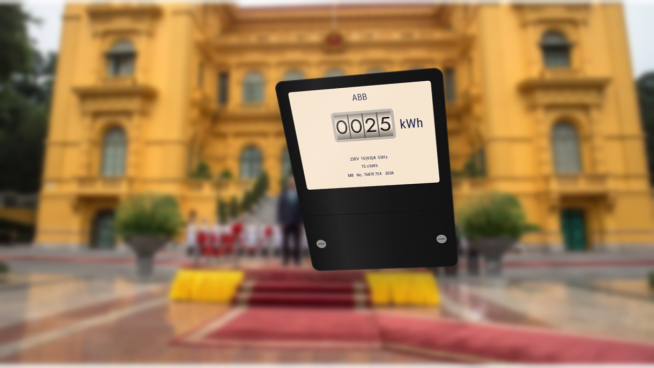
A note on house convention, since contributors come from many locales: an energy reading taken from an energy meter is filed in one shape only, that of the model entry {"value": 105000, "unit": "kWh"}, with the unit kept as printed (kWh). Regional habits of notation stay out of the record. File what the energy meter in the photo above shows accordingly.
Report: {"value": 25, "unit": "kWh"}
